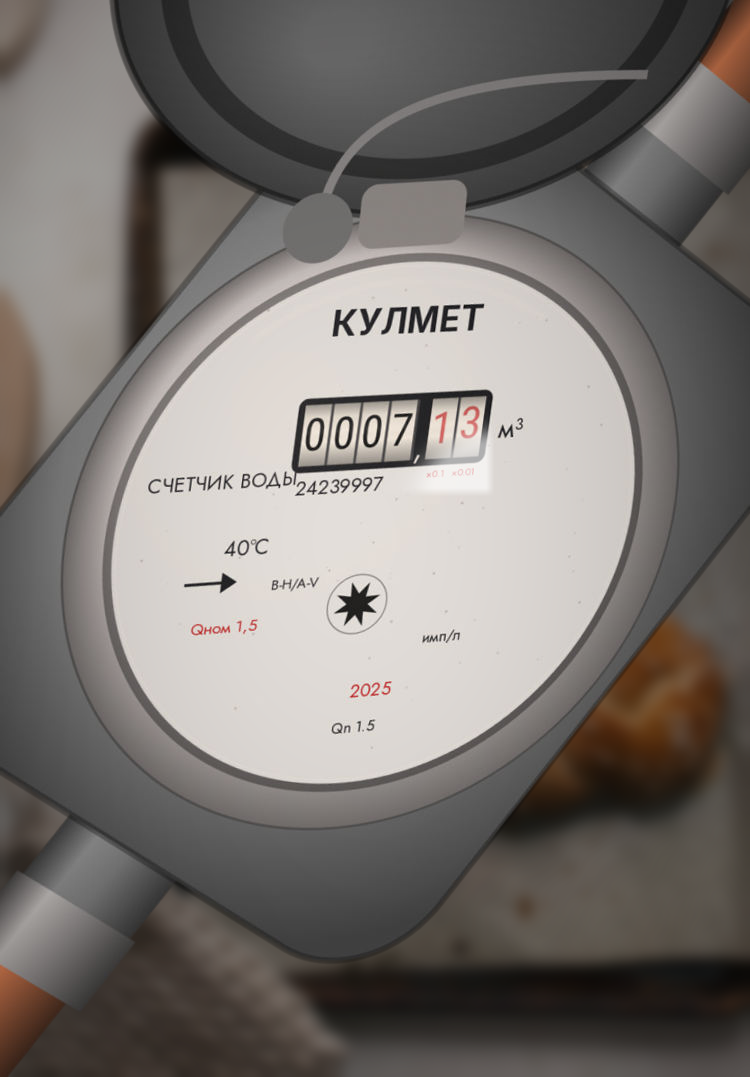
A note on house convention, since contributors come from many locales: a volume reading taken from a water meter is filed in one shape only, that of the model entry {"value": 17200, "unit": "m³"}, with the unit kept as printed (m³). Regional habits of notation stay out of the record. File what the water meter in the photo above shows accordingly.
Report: {"value": 7.13, "unit": "m³"}
